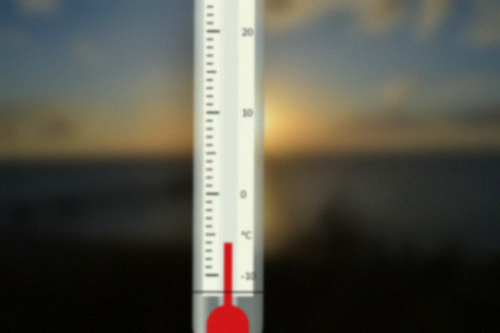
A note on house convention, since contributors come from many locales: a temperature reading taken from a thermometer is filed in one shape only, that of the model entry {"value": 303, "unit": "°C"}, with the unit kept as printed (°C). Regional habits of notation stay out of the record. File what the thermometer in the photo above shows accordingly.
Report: {"value": -6, "unit": "°C"}
